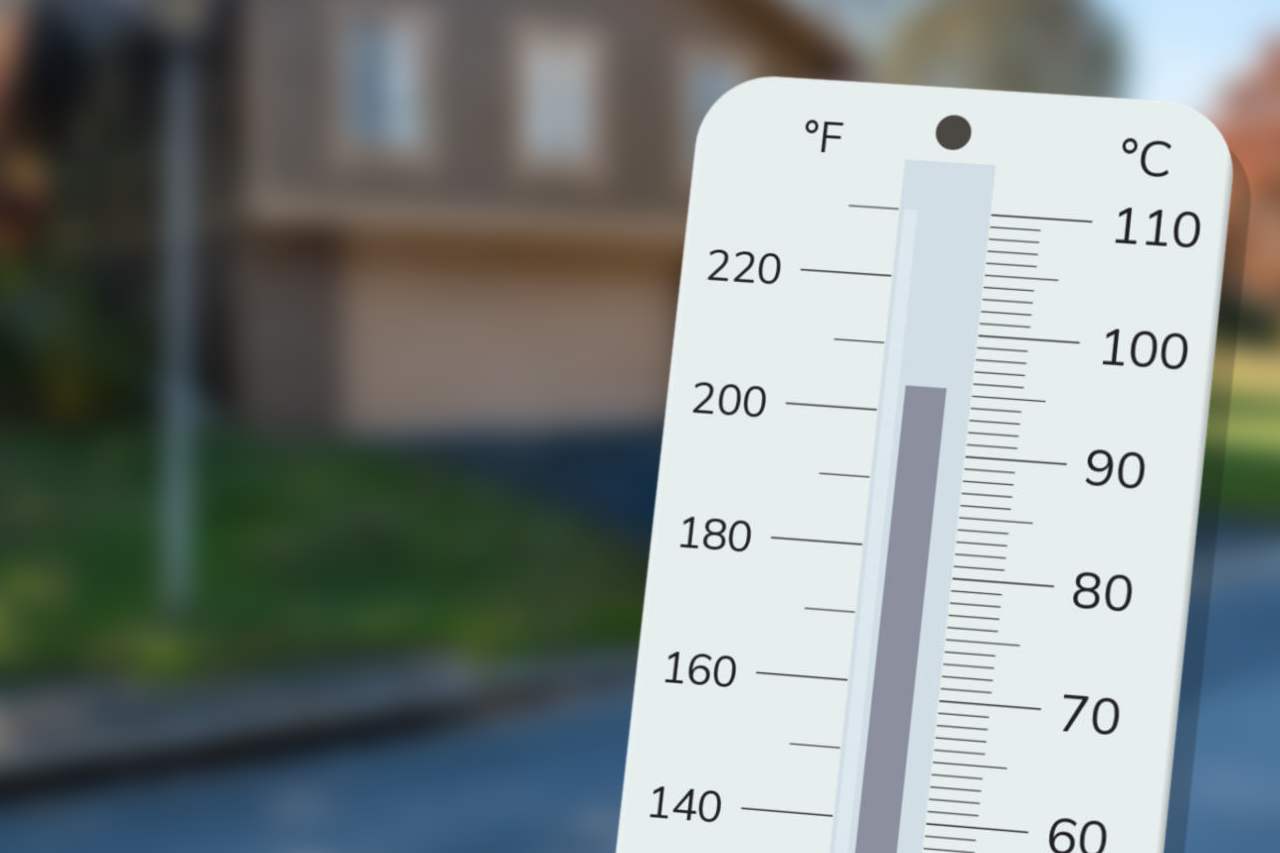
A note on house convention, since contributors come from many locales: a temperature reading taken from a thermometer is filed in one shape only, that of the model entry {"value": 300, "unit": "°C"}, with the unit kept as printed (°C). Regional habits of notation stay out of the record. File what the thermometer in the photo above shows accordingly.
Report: {"value": 95.5, "unit": "°C"}
